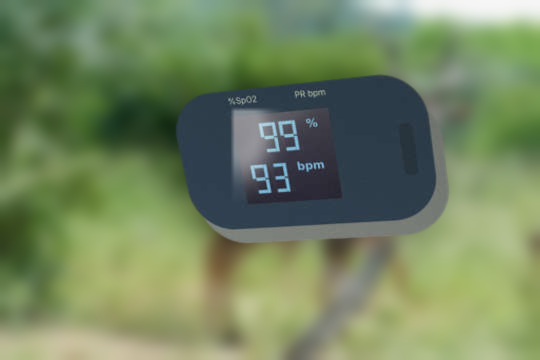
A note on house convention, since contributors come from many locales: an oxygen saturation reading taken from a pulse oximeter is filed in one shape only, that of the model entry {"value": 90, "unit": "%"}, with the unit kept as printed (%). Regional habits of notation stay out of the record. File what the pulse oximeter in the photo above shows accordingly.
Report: {"value": 99, "unit": "%"}
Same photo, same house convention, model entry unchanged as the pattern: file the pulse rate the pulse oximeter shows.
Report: {"value": 93, "unit": "bpm"}
